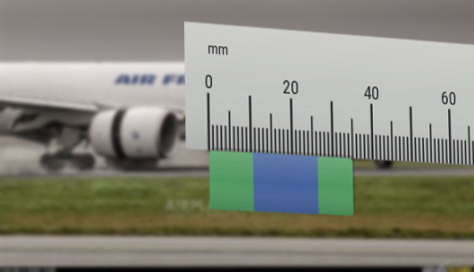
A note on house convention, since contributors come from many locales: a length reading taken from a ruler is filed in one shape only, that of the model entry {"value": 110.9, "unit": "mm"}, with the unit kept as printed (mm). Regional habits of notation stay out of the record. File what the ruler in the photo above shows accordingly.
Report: {"value": 35, "unit": "mm"}
